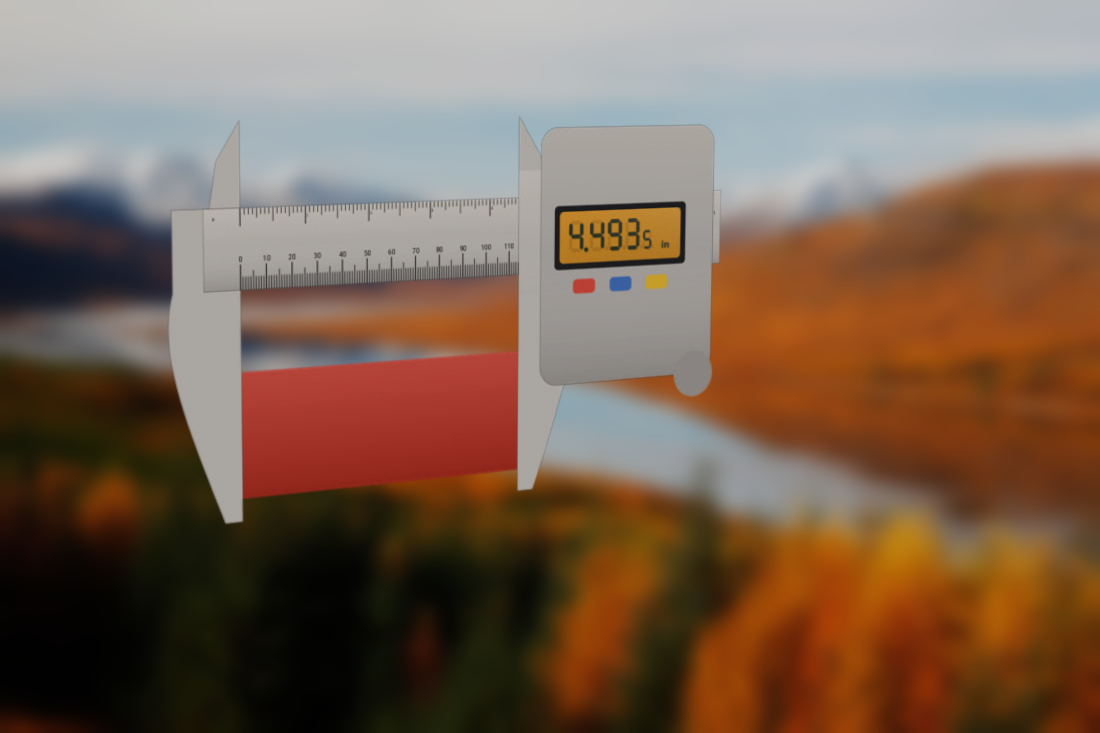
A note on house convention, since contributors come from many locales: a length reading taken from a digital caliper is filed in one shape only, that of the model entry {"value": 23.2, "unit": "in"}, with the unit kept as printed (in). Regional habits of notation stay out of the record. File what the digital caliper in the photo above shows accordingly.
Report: {"value": 4.4935, "unit": "in"}
